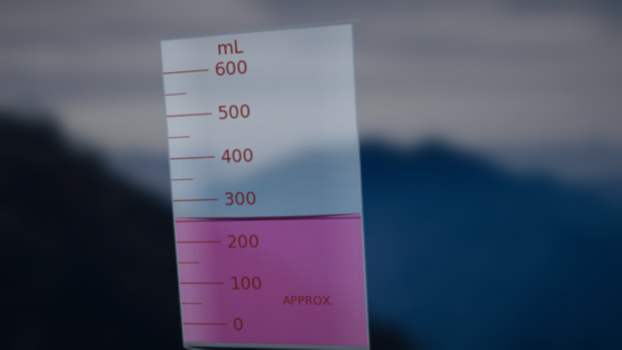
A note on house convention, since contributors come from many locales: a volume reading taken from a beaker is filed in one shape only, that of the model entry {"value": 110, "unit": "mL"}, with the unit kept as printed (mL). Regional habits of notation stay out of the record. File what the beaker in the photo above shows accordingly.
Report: {"value": 250, "unit": "mL"}
